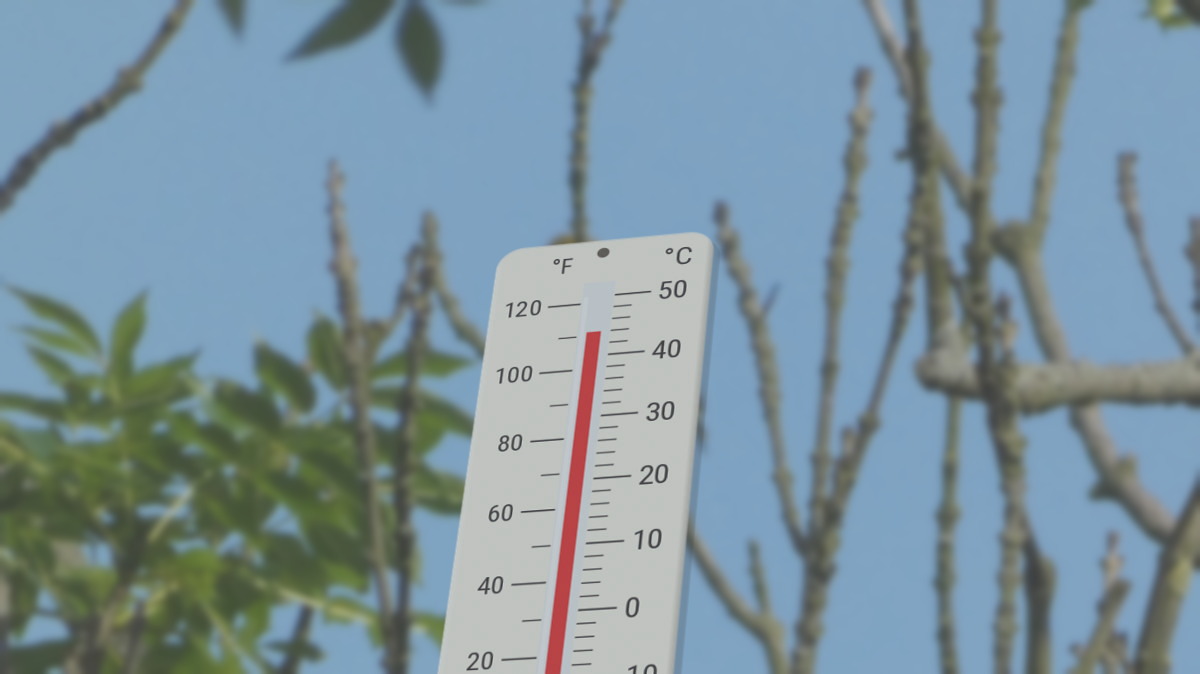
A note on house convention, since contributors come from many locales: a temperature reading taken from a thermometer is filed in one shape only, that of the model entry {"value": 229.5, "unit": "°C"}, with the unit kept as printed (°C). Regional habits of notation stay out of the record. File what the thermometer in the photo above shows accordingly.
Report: {"value": 44, "unit": "°C"}
